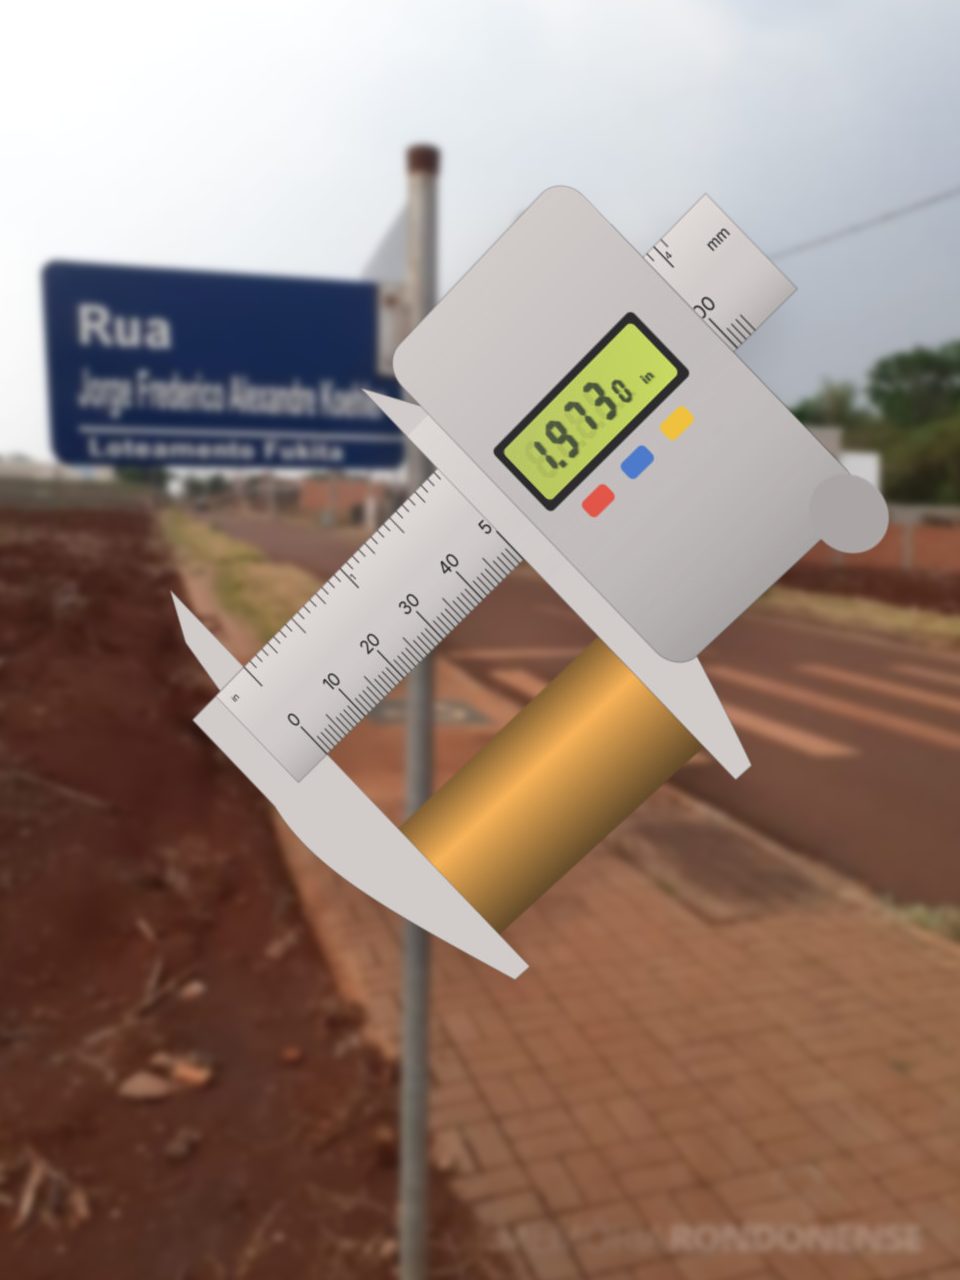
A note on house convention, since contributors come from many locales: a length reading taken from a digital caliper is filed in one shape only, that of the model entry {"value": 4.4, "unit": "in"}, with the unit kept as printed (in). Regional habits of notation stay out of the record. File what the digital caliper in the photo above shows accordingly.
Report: {"value": 1.9730, "unit": "in"}
